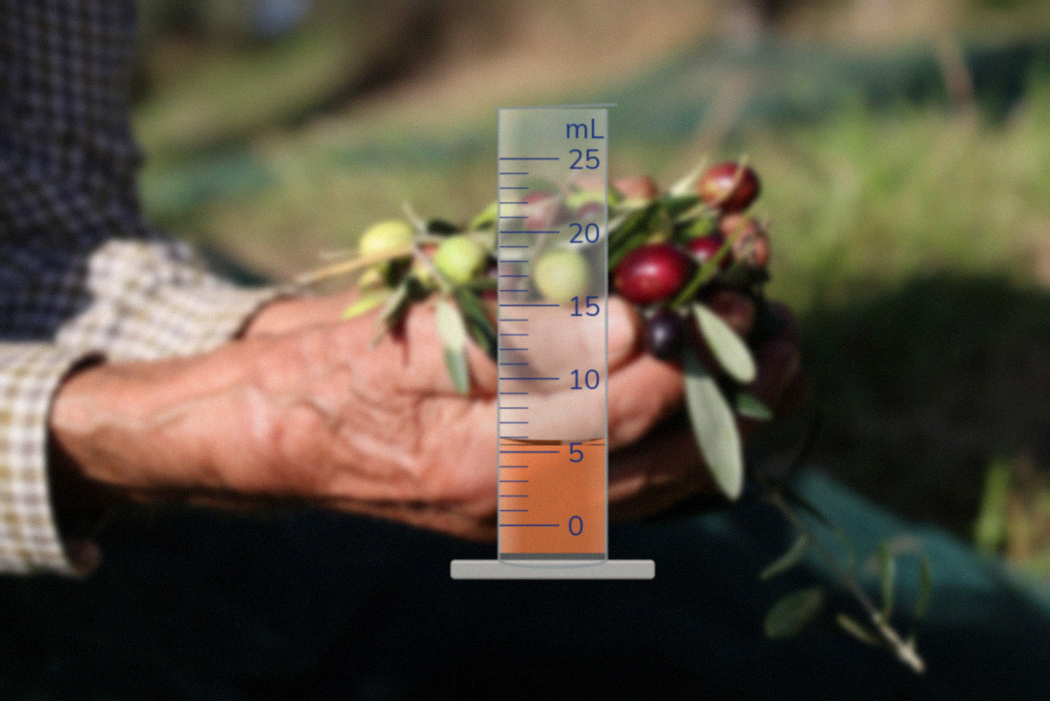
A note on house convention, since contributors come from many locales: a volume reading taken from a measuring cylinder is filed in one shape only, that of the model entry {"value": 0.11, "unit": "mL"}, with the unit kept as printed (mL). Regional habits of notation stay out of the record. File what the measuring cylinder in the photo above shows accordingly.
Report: {"value": 5.5, "unit": "mL"}
